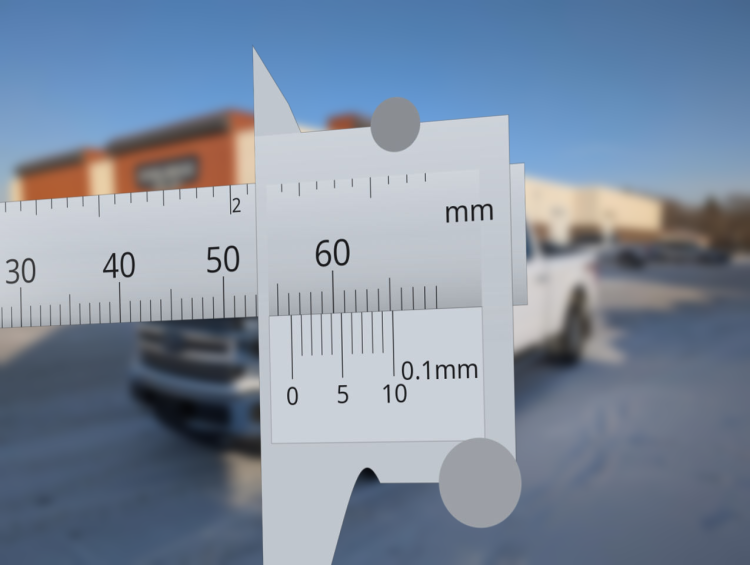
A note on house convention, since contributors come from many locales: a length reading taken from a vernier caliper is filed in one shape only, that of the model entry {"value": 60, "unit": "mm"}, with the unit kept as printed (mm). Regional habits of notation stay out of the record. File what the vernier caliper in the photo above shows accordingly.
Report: {"value": 56.2, "unit": "mm"}
